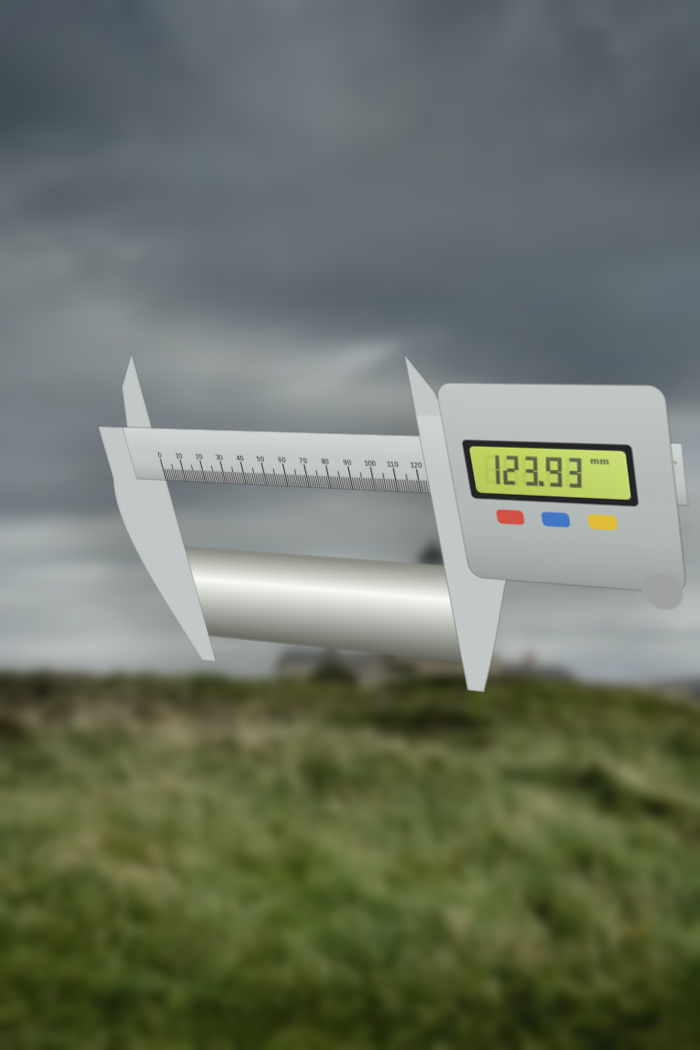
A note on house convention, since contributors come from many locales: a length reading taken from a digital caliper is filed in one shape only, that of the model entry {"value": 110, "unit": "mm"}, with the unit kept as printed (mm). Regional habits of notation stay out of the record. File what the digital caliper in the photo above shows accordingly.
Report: {"value": 123.93, "unit": "mm"}
